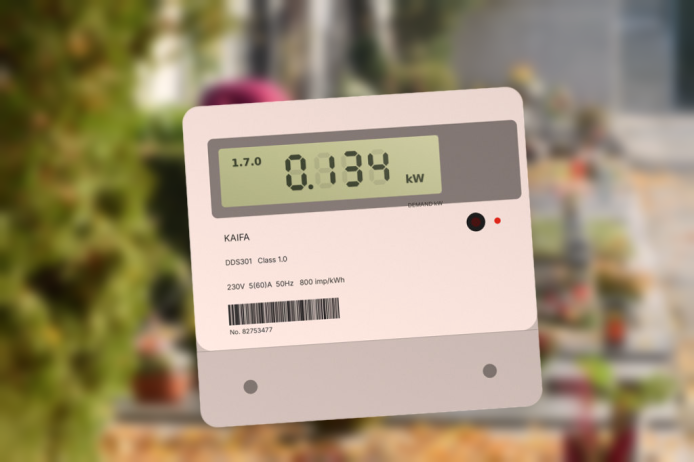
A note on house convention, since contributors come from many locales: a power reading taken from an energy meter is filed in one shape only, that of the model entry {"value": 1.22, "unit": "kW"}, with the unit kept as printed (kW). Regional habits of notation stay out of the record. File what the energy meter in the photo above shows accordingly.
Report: {"value": 0.134, "unit": "kW"}
